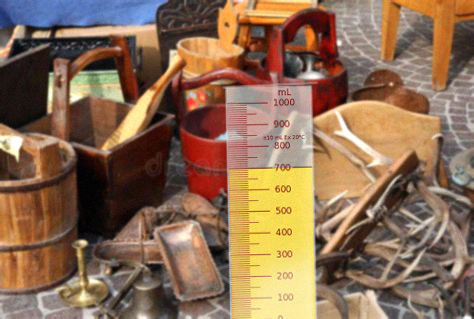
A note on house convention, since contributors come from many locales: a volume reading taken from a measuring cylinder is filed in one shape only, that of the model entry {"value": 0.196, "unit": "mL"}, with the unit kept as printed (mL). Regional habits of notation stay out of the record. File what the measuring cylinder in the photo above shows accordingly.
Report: {"value": 700, "unit": "mL"}
